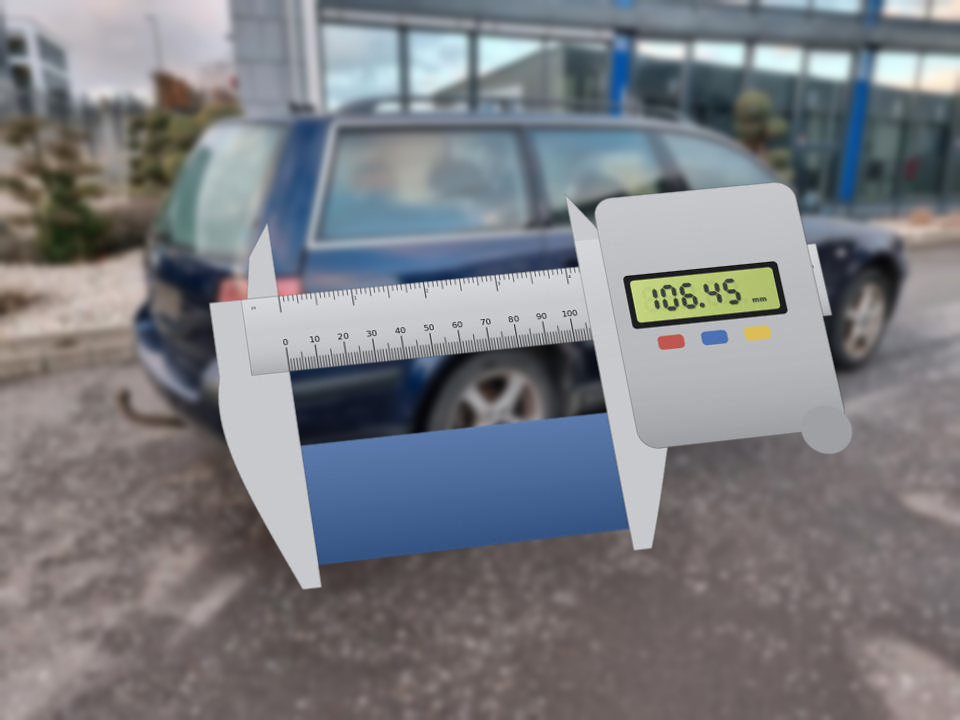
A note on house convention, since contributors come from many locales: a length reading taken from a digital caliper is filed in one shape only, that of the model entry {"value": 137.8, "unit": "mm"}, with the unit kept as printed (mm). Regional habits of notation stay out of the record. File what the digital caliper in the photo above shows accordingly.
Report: {"value": 106.45, "unit": "mm"}
